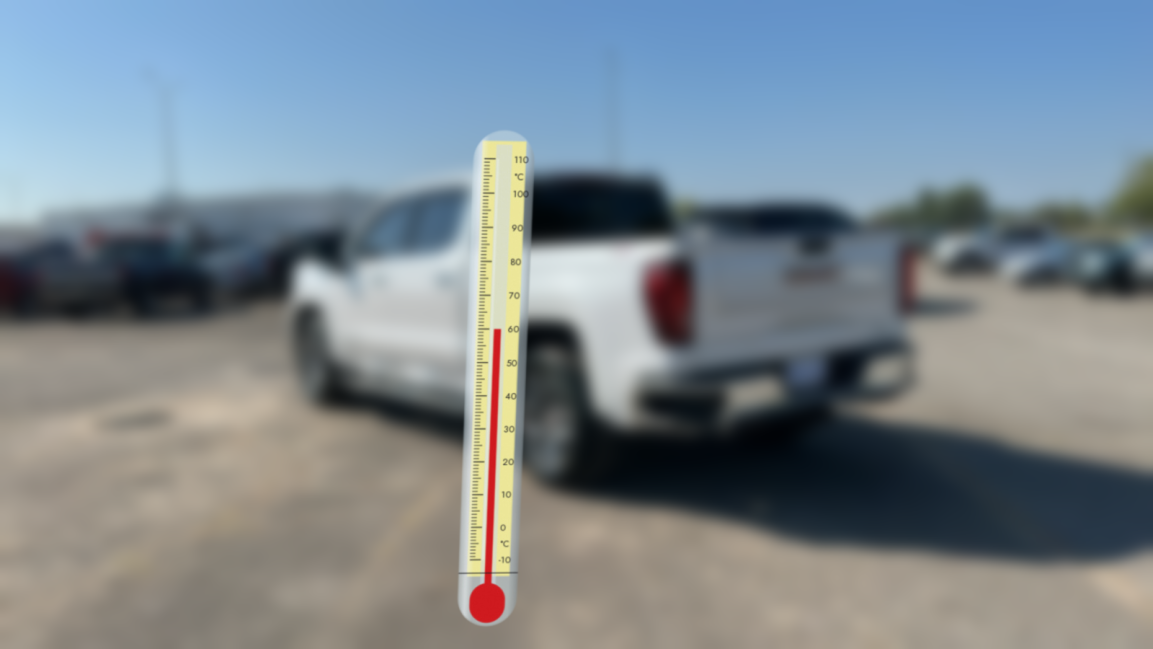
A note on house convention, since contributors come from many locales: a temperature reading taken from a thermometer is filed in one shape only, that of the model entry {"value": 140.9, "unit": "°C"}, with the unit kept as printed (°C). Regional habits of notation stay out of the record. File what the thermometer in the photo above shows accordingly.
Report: {"value": 60, "unit": "°C"}
